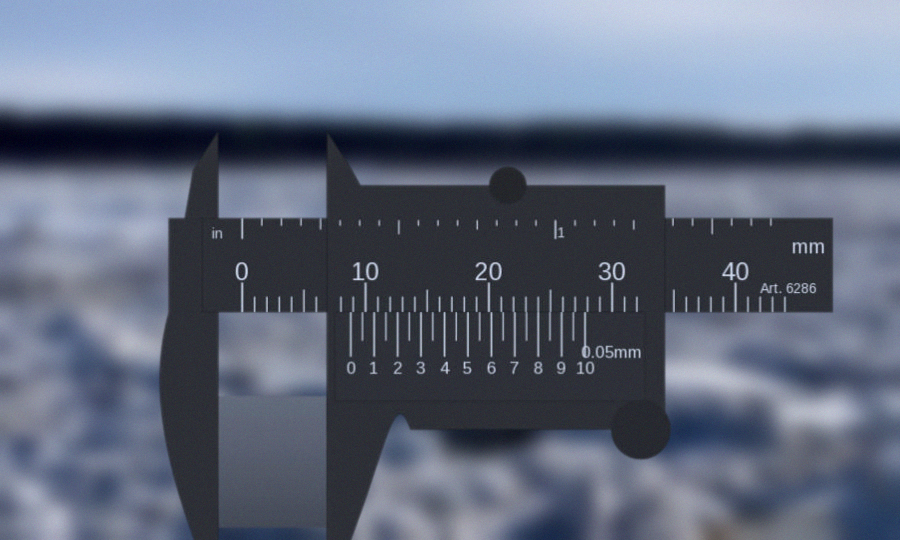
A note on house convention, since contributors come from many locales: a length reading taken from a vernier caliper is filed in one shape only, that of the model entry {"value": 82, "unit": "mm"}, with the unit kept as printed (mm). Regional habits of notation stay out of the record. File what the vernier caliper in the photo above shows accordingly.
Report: {"value": 8.8, "unit": "mm"}
